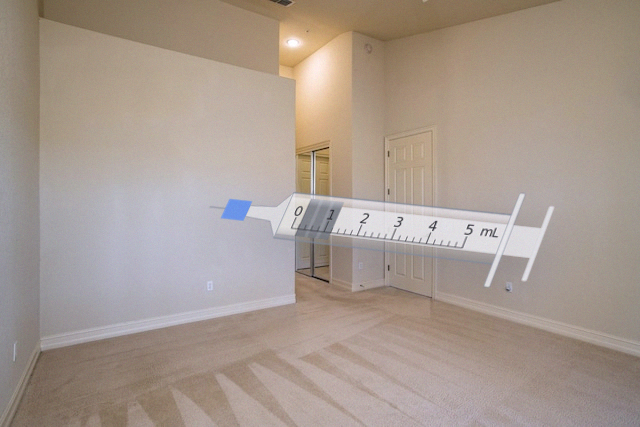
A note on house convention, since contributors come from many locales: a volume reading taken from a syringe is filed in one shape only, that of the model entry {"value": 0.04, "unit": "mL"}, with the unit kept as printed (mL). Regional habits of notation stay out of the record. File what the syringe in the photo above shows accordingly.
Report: {"value": 0.2, "unit": "mL"}
